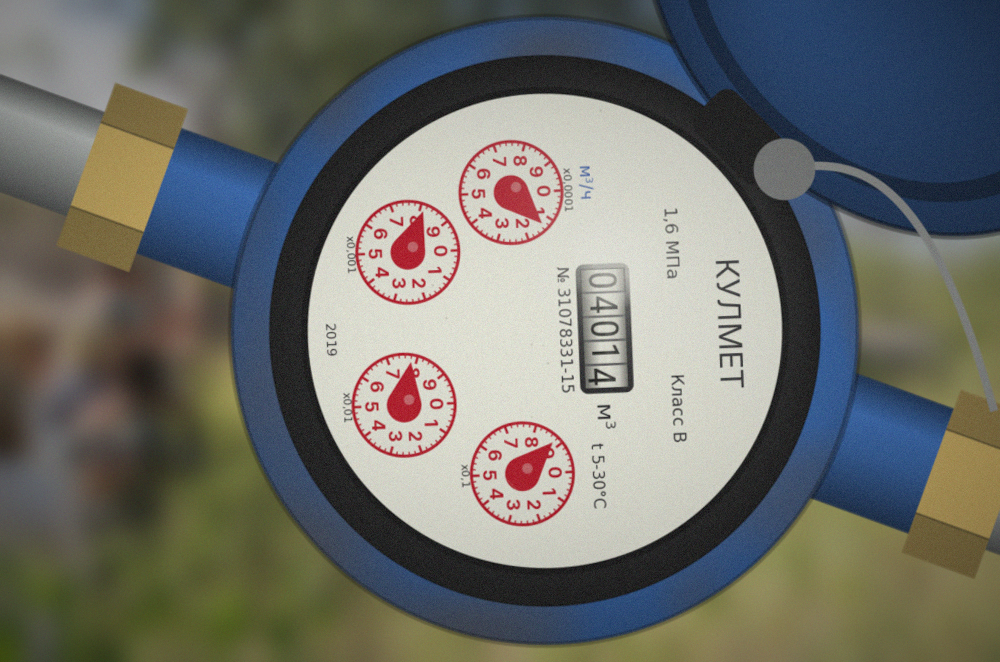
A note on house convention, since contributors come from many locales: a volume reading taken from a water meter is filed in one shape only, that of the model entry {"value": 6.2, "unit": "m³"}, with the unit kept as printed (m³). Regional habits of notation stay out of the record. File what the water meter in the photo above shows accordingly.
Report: {"value": 4013.8781, "unit": "m³"}
